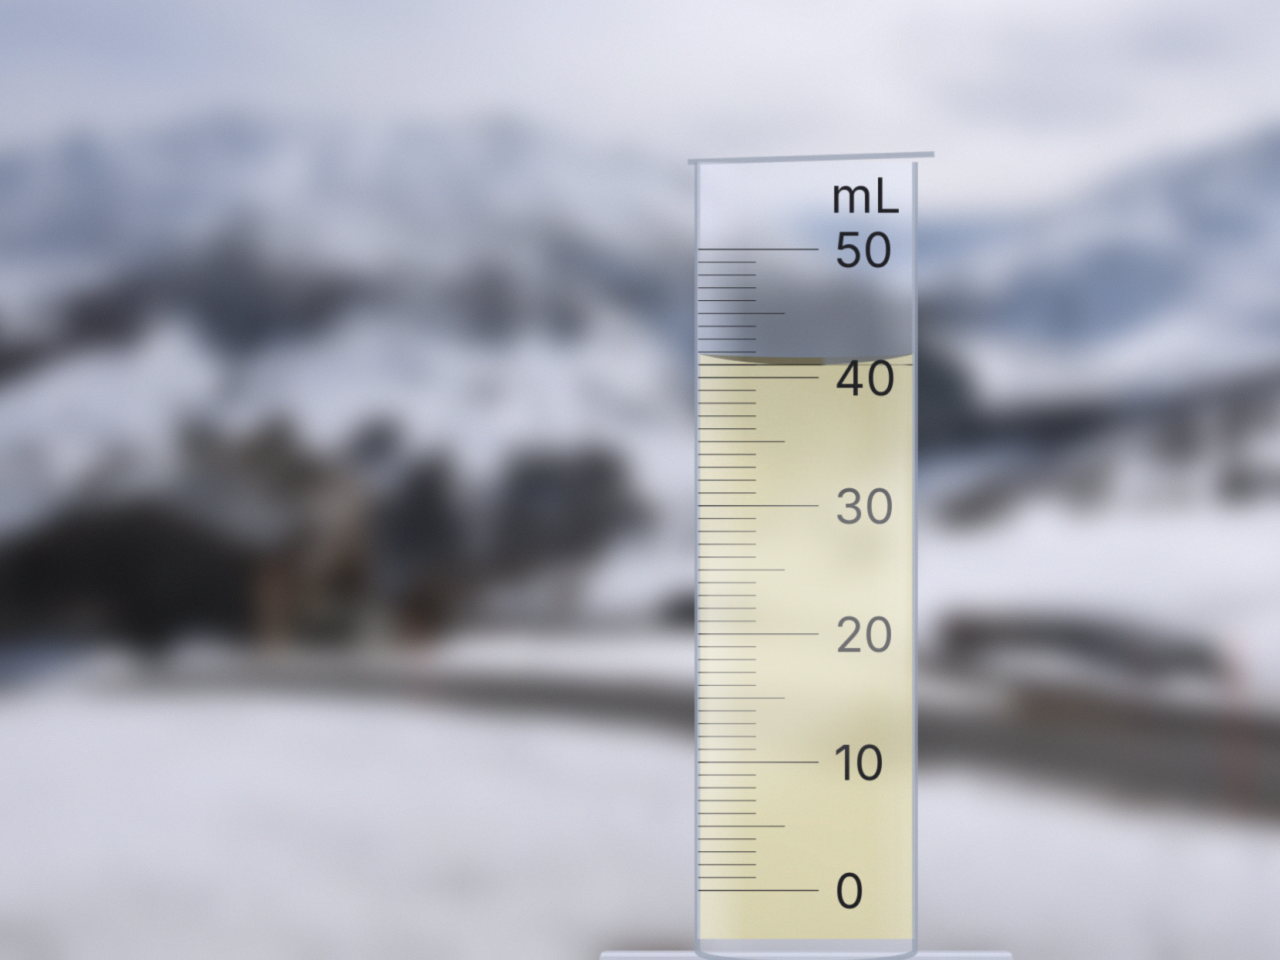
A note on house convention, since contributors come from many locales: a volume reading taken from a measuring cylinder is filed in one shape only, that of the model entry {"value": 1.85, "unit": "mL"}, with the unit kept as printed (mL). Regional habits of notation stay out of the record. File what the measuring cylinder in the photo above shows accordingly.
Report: {"value": 41, "unit": "mL"}
